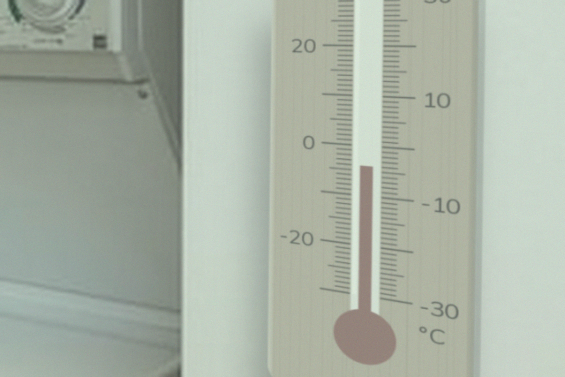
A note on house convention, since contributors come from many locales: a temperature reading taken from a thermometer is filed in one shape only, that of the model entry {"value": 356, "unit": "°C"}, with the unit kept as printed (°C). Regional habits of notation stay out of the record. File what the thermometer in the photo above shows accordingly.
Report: {"value": -4, "unit": "°C"}
